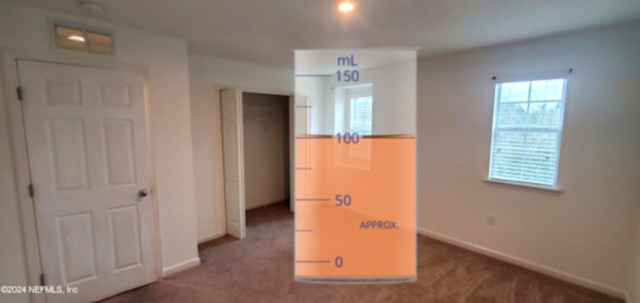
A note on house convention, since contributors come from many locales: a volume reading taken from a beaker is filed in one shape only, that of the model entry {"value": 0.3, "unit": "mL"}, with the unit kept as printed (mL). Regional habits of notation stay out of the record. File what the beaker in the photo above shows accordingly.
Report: {"value": 100, "unit": "mL"}
